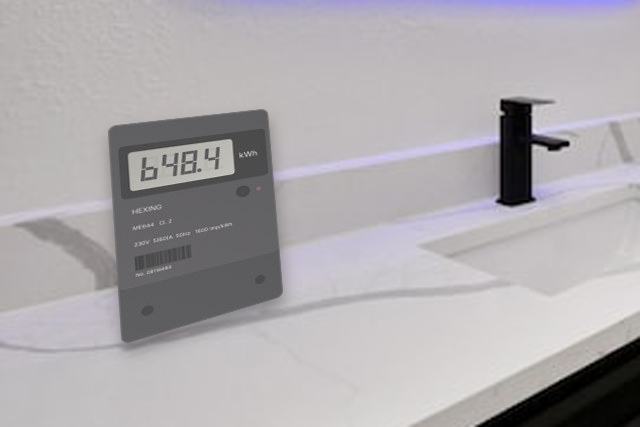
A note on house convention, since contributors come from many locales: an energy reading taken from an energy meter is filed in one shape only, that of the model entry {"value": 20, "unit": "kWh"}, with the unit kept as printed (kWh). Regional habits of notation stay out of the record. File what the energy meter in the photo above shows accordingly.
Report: {"value": 648.4, "unit": "kWh"}
